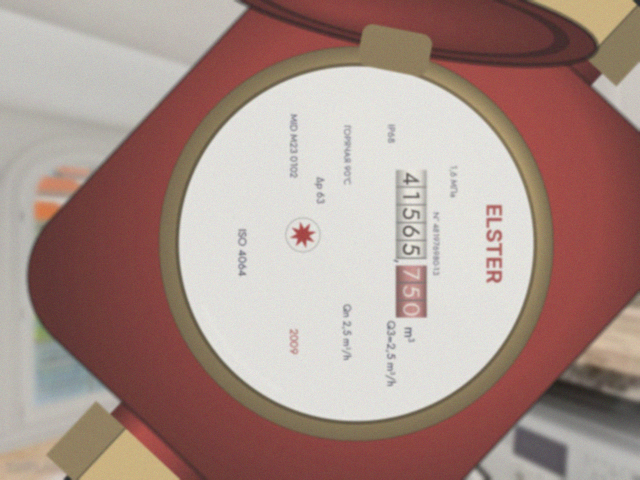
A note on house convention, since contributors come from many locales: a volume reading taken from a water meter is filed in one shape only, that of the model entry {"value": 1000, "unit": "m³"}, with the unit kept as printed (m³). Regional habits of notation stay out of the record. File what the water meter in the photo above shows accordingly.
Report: {"value": 41565.750, "unit": "m³"}
